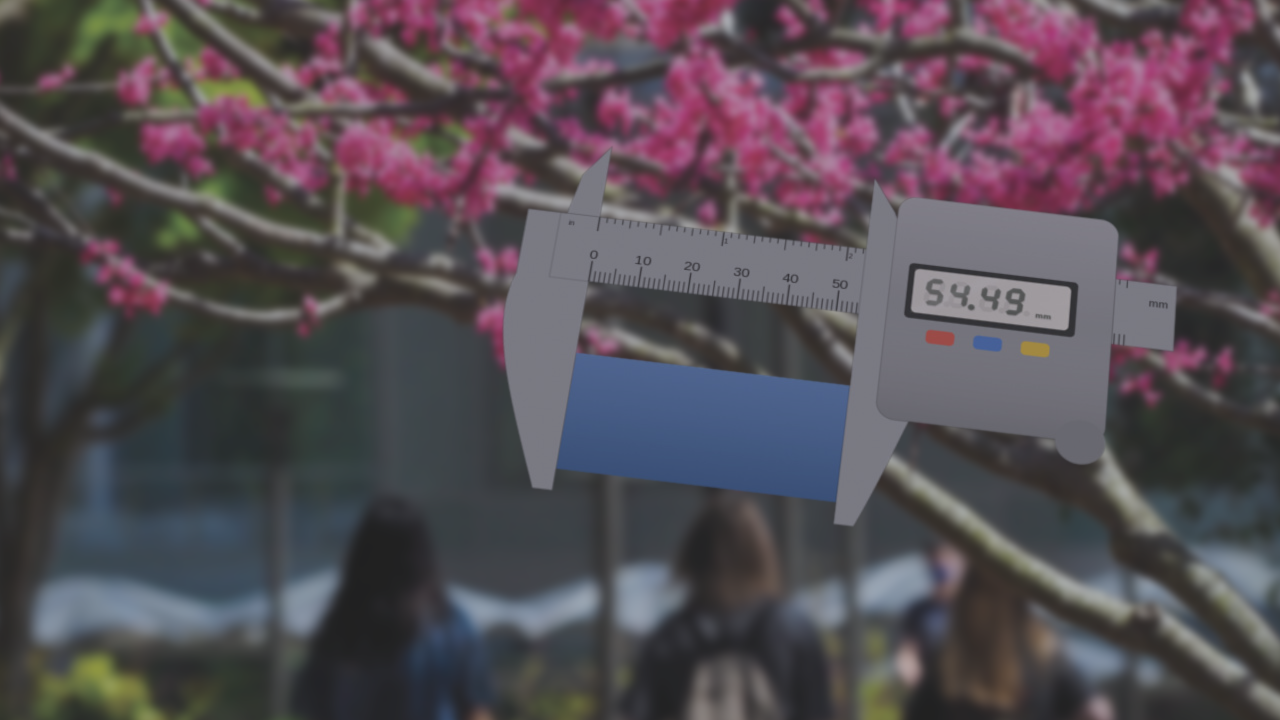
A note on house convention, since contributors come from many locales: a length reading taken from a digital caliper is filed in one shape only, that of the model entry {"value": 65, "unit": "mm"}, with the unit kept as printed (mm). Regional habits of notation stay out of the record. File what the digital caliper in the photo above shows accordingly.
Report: {"value": 54.49, "unit": "mm"}
